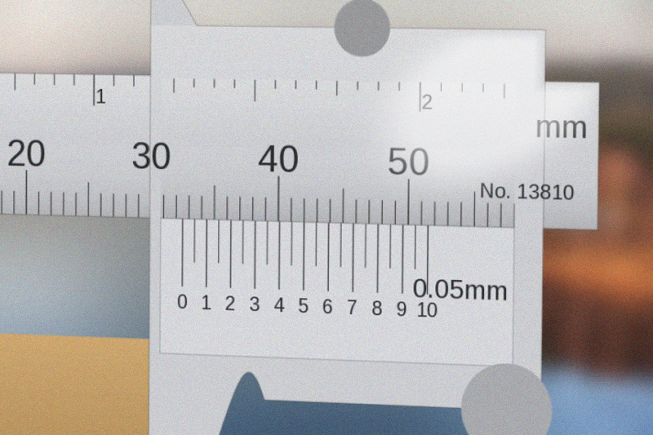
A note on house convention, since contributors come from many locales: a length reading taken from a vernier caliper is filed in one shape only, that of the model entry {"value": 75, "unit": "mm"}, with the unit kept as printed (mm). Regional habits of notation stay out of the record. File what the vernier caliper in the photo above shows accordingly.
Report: {"value": 32.5, "unit": "mm"}
